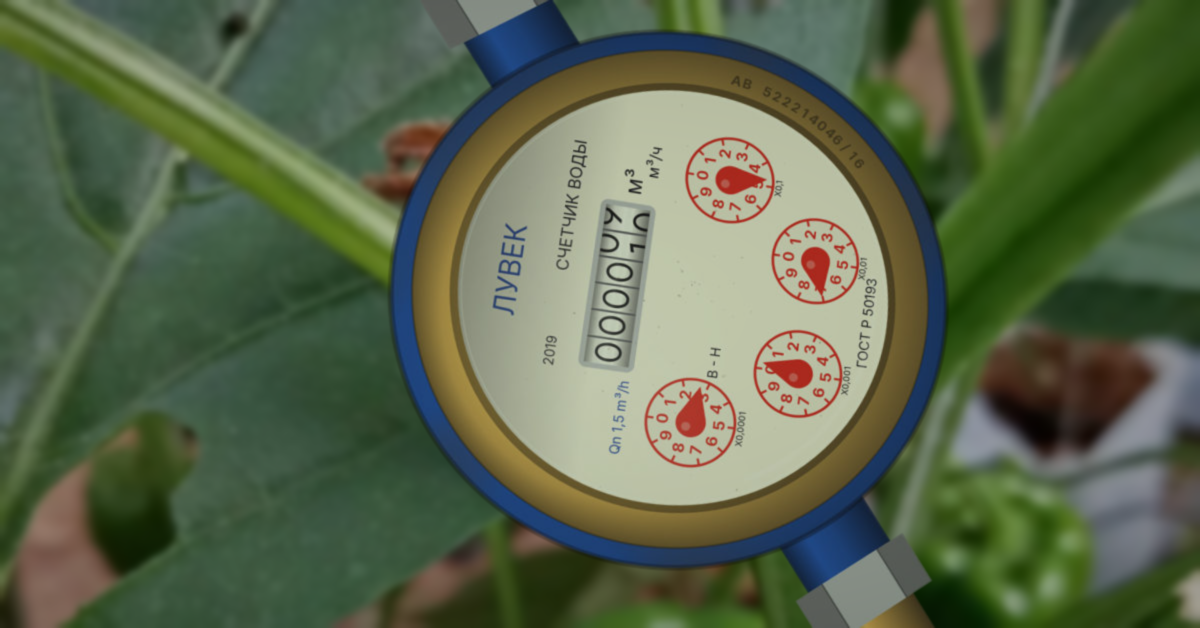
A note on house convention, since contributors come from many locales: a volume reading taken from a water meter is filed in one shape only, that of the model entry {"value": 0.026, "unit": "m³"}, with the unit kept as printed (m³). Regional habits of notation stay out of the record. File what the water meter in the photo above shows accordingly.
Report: {"value": 9.4702, "unit": "m³"}
